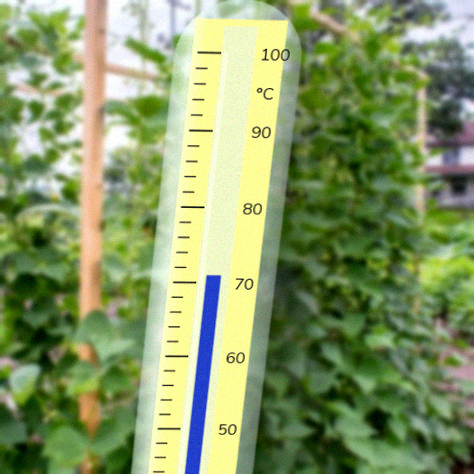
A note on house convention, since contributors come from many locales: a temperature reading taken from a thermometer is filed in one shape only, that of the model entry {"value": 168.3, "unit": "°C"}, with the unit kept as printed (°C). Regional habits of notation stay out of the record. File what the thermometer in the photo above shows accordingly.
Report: {"value": 71, "unit": "°C"}
